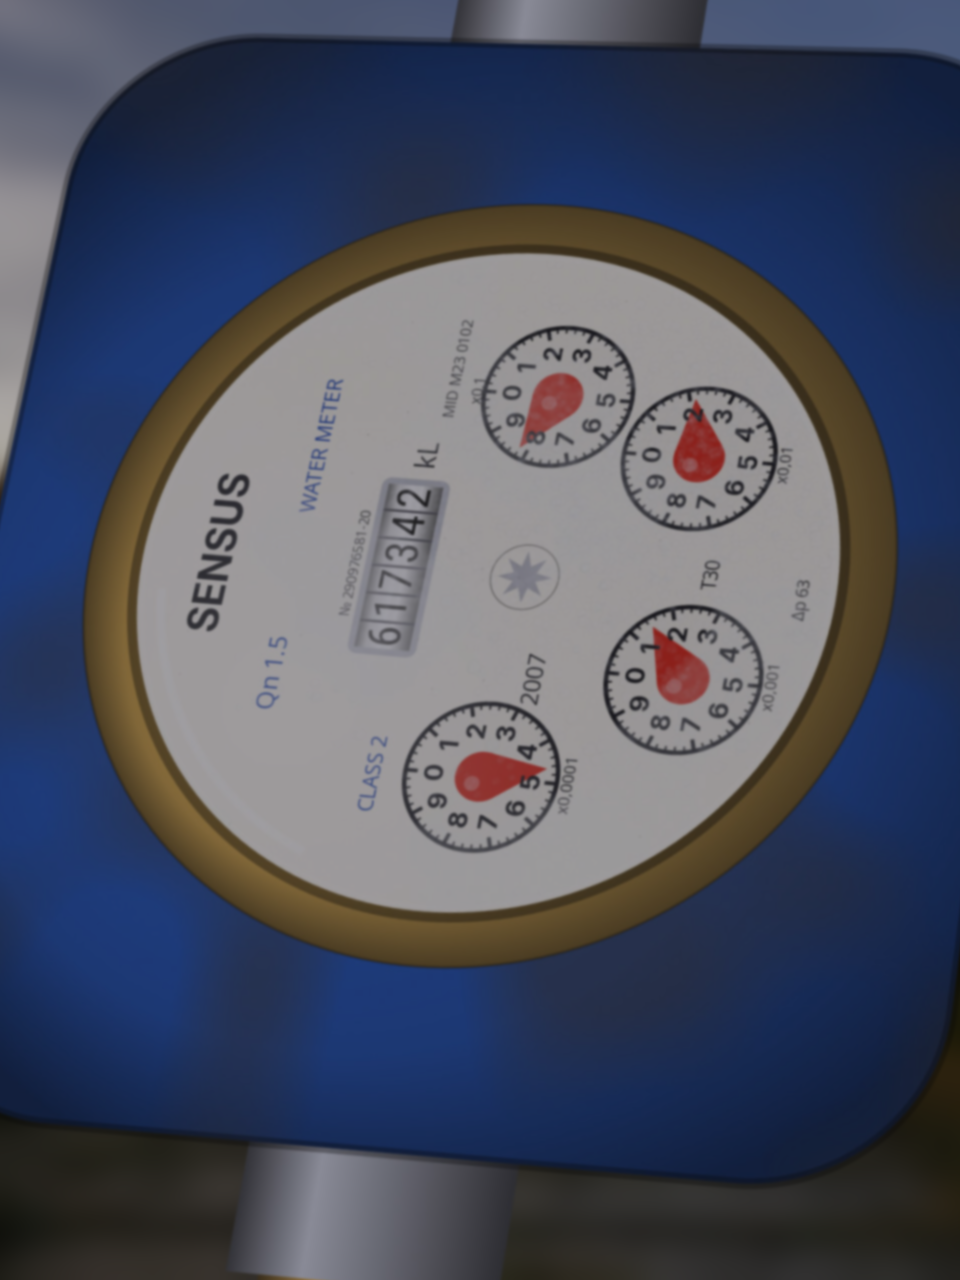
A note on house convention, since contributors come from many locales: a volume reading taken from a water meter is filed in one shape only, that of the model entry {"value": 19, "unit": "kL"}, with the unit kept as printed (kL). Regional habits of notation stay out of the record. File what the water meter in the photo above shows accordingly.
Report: {"value": 617342.8214, "unit": "kL"}
